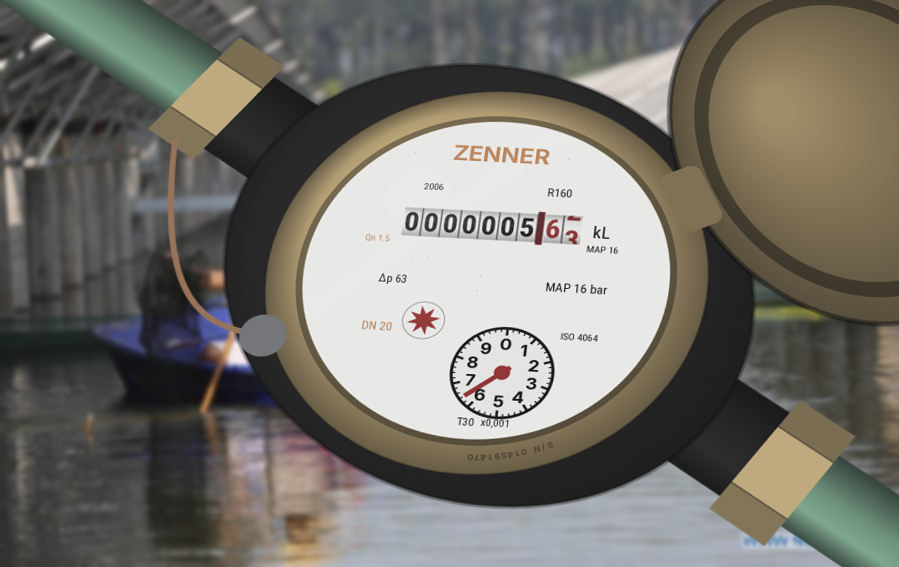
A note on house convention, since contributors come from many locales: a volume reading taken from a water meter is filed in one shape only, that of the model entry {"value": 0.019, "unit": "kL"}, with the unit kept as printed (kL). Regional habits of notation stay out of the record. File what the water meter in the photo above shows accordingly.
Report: {"value": 5.626, "unit": "kL"}
